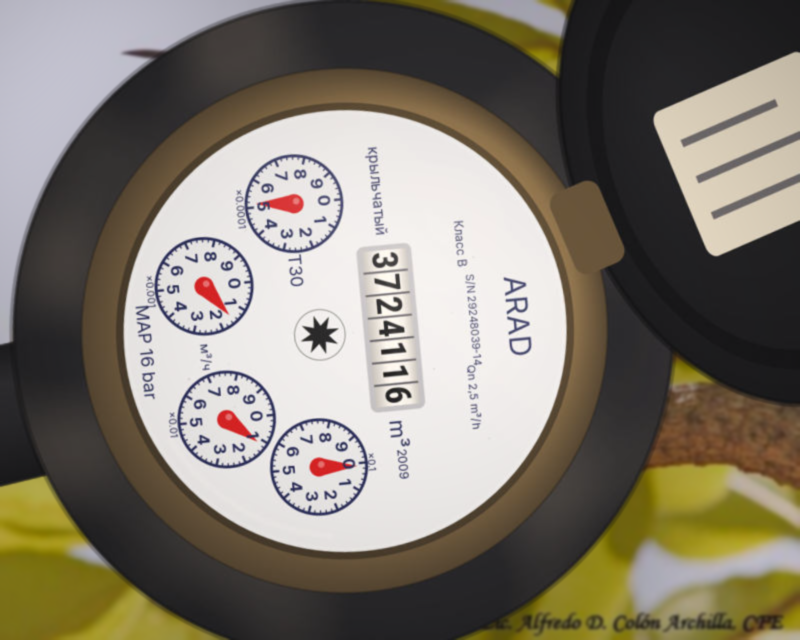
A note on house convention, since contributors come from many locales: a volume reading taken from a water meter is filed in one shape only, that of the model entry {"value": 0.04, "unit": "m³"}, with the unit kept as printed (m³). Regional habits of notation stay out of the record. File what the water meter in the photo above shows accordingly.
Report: {"value": 3724116.0115, "unit": "m³"}
